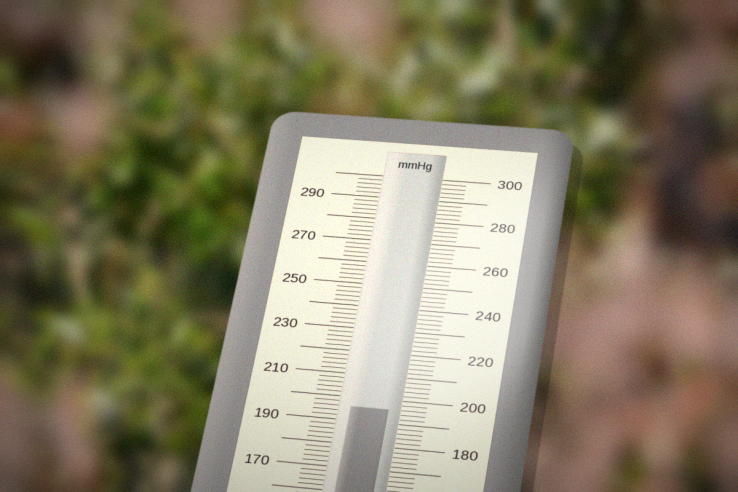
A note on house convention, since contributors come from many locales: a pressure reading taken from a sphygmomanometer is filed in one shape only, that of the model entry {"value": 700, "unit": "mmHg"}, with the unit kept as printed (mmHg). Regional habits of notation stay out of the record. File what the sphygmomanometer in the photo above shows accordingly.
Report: {"value": 196, "unit": "mmHg"}
